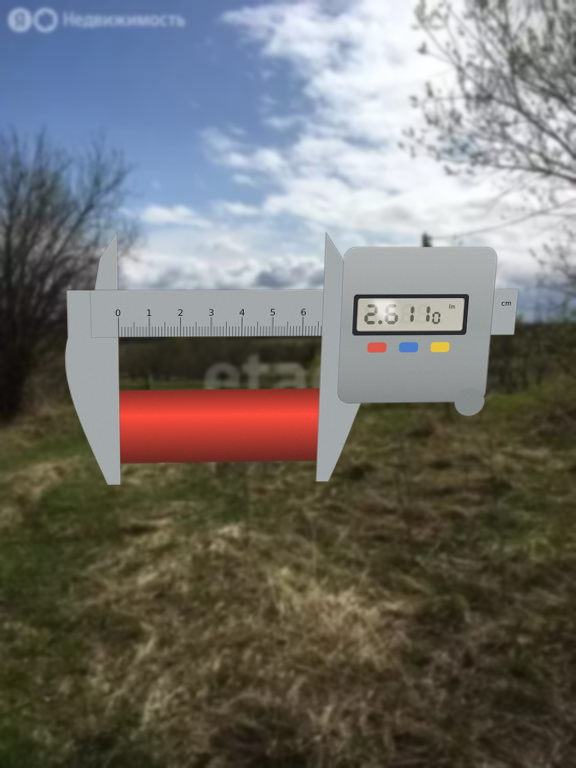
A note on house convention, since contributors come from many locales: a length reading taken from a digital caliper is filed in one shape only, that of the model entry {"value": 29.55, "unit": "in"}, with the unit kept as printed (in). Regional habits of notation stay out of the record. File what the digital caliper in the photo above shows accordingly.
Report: {"value": 2.6110, "unit": "in"}
